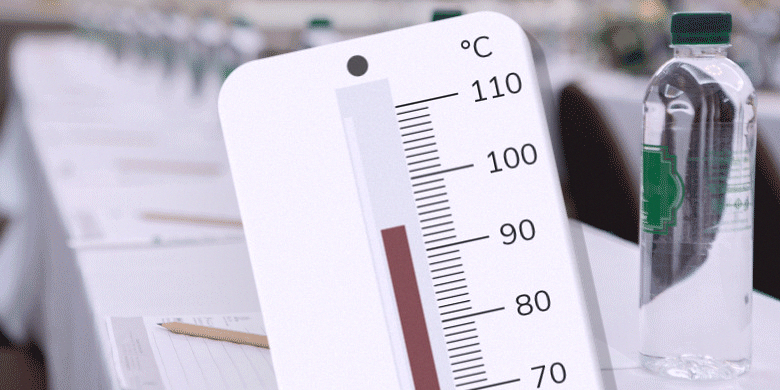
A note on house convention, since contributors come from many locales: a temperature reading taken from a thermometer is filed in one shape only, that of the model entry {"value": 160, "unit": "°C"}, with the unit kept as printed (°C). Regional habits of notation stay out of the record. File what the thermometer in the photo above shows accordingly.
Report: {"value": 94, "unit": "°C"}
